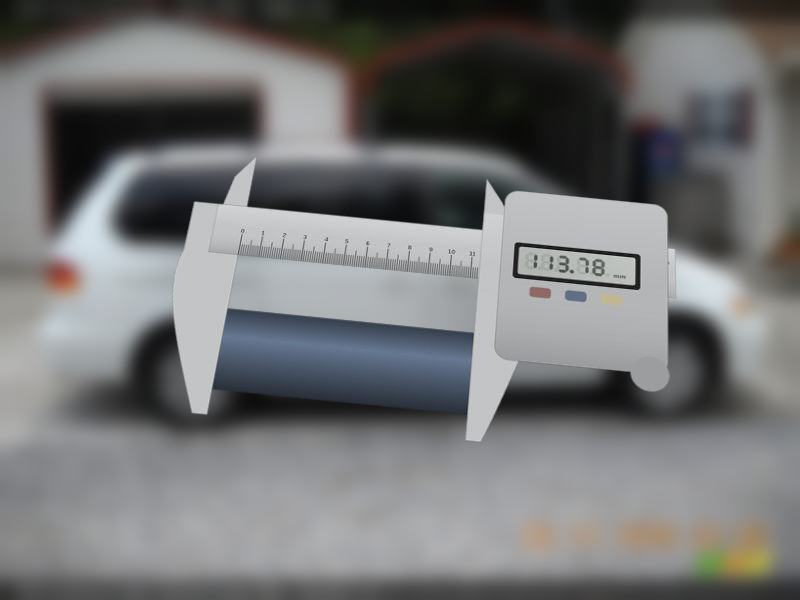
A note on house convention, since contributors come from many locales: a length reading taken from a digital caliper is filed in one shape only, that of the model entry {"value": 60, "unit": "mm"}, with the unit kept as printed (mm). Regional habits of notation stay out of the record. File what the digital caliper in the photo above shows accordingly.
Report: {"value": 113.78, "unit": "mm"}
